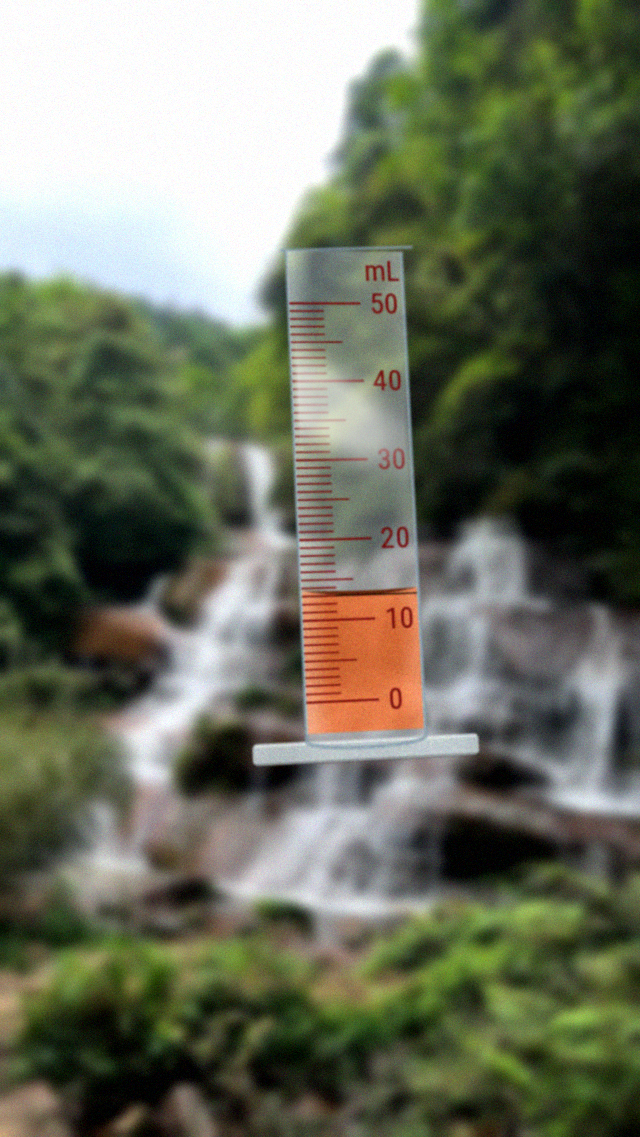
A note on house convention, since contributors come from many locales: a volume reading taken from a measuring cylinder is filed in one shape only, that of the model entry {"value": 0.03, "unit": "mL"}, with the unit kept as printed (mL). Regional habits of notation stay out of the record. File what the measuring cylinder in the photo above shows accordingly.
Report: {"value": 13, "unit": "mL"}
